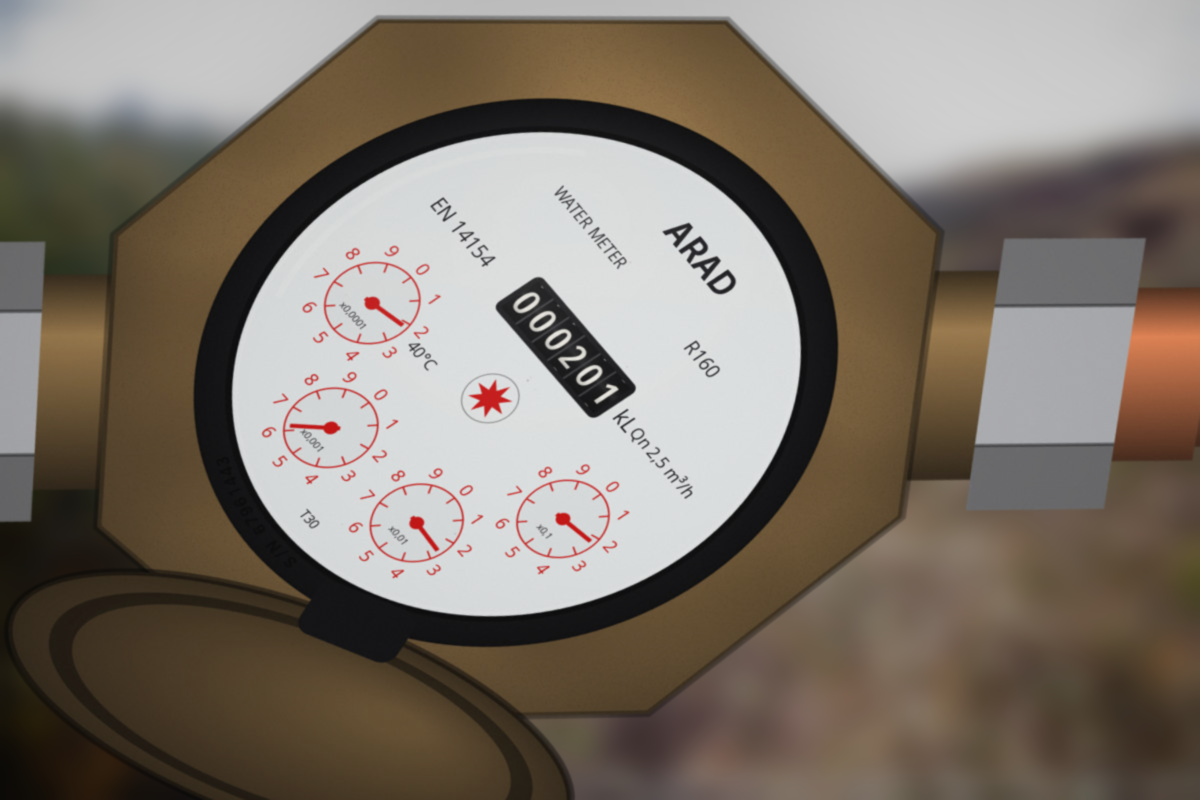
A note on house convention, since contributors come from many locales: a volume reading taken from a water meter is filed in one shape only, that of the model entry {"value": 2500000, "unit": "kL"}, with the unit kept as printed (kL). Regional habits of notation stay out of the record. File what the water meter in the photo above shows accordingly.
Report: {"value": 201.2262, "unit": "kL"}
